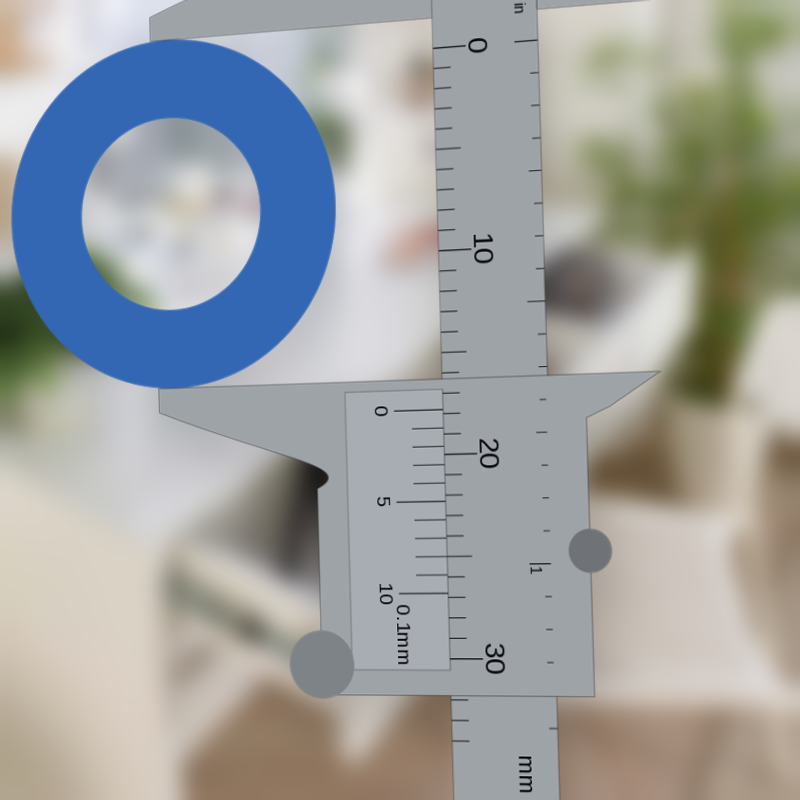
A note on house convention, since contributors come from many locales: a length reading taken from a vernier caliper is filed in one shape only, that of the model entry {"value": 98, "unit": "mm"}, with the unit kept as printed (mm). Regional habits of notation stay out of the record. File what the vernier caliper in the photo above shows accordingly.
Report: {"value": 17.8, "unit": "mm"}
